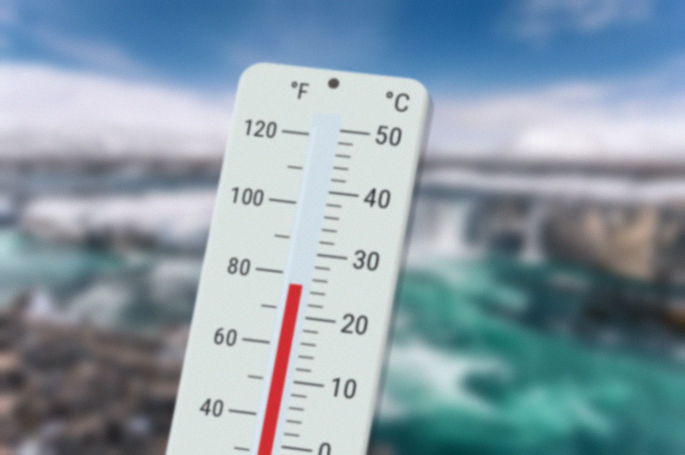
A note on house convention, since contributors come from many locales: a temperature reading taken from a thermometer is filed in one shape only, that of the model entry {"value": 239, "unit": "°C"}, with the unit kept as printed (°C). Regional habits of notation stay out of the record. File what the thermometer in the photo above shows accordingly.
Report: {"value": 25, "unit": "°C"}
